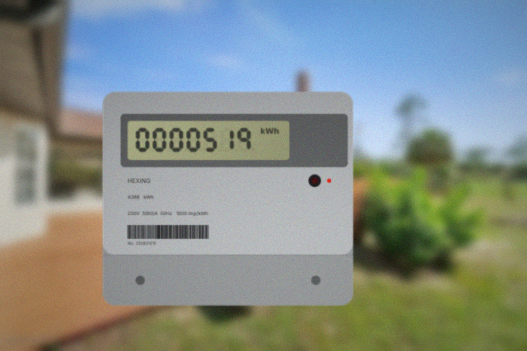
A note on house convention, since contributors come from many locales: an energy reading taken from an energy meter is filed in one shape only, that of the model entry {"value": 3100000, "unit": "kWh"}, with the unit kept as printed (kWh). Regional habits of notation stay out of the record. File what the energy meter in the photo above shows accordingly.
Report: {"value": 519, "unit": "kWh"}
